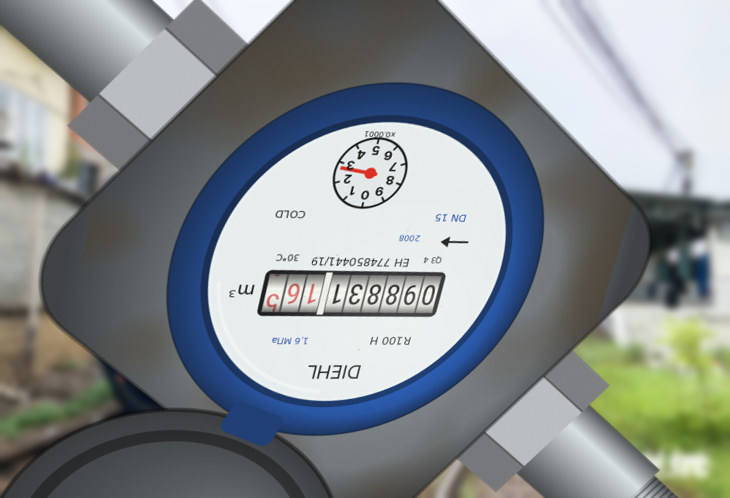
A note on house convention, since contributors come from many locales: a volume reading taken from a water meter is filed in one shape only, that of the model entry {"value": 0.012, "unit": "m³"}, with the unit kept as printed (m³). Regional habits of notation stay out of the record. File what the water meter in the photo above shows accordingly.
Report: {"value": 98831.1652, "unit": "m³"}
